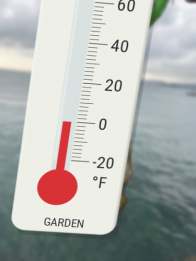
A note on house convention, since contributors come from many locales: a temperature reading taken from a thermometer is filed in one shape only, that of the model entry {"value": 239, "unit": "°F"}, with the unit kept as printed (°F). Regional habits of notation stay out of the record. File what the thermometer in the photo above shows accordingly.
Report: {"value": 0, "unit": "°F"}
